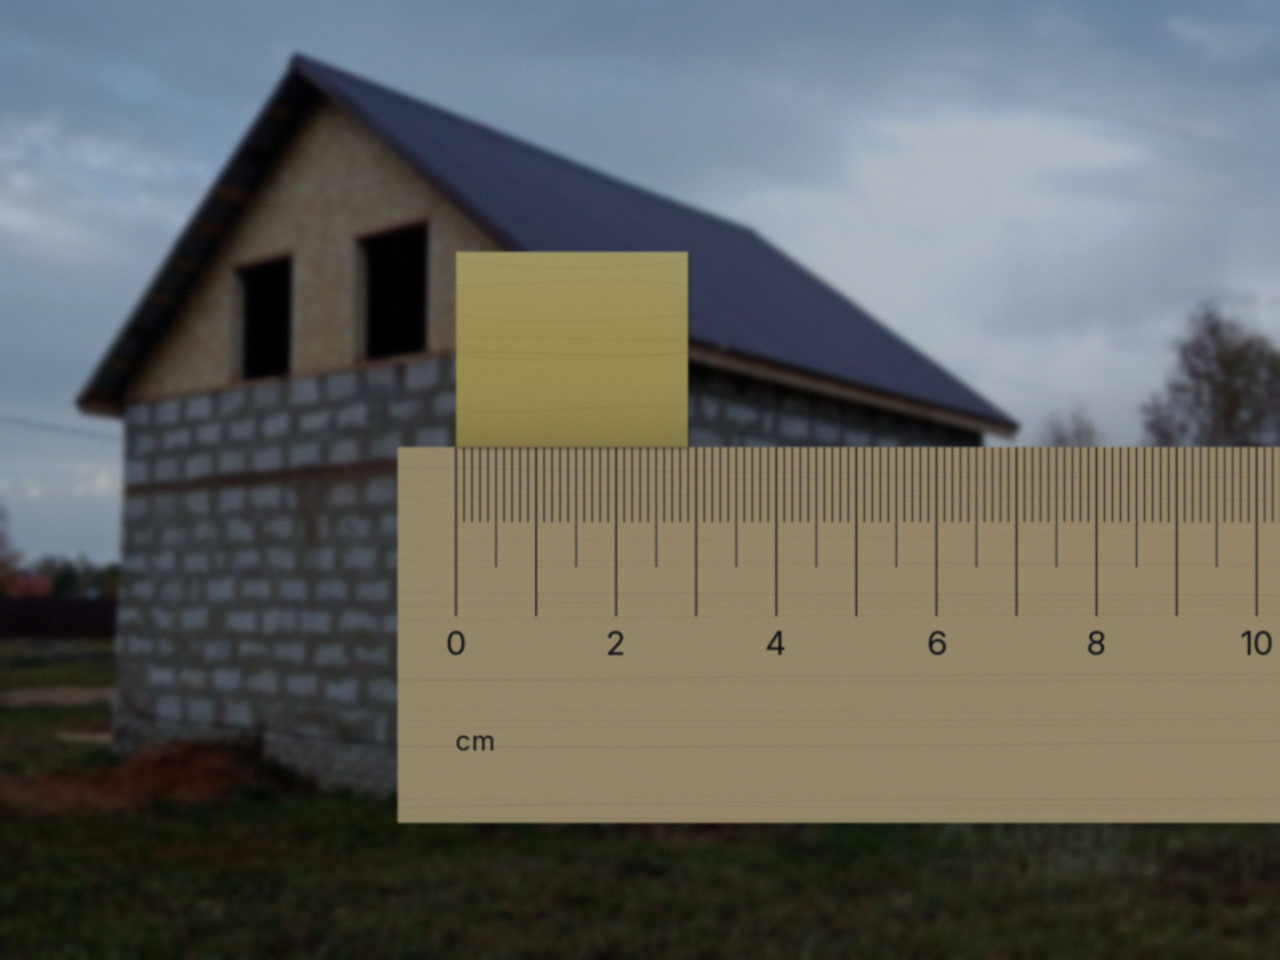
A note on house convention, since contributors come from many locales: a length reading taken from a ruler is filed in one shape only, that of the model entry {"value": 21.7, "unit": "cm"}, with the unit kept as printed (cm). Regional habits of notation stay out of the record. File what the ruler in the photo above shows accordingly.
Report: {"value": 2.9, "unit": "cm"}
